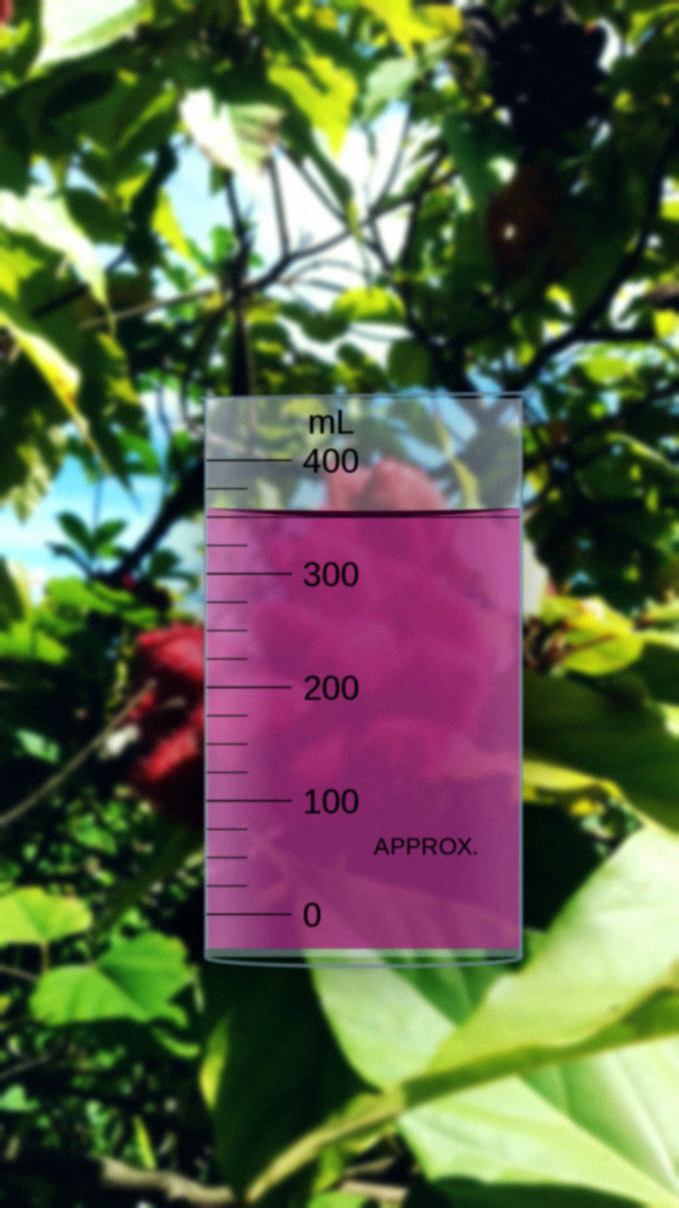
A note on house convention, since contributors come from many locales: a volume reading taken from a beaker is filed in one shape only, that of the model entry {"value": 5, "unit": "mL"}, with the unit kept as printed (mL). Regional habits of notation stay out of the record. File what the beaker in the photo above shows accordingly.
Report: {"value": 350, "unit": "mL"}
